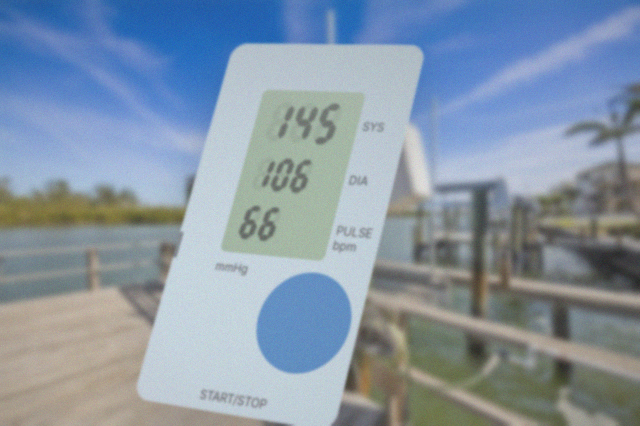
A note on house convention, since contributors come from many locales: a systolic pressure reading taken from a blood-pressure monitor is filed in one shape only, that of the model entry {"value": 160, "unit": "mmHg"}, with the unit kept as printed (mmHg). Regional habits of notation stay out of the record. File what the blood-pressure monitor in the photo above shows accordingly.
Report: {"value": 145, "unit": "mmHg"}
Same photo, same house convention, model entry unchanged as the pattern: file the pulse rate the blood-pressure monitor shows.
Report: {"value": 66, "unit": "bpm"}
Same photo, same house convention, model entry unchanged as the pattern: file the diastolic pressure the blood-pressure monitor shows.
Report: {"value": 106, "unit": "mmHg"}
